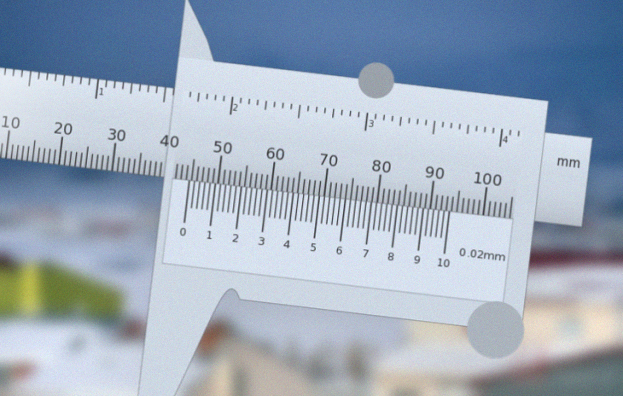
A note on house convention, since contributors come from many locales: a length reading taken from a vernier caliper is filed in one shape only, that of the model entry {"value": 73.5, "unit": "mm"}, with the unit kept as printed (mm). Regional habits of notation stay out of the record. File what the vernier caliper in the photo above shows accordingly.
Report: {"value": 44.6, "unit": "mm"}
